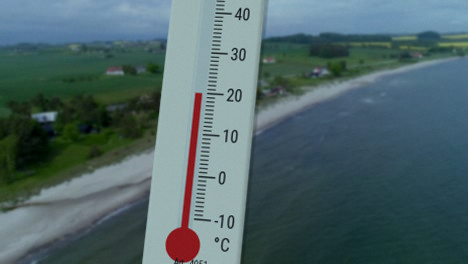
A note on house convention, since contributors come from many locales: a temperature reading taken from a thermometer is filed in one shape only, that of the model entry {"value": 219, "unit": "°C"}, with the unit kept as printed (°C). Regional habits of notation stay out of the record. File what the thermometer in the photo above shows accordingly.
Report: {"value": 20, "unit": "°C"}
